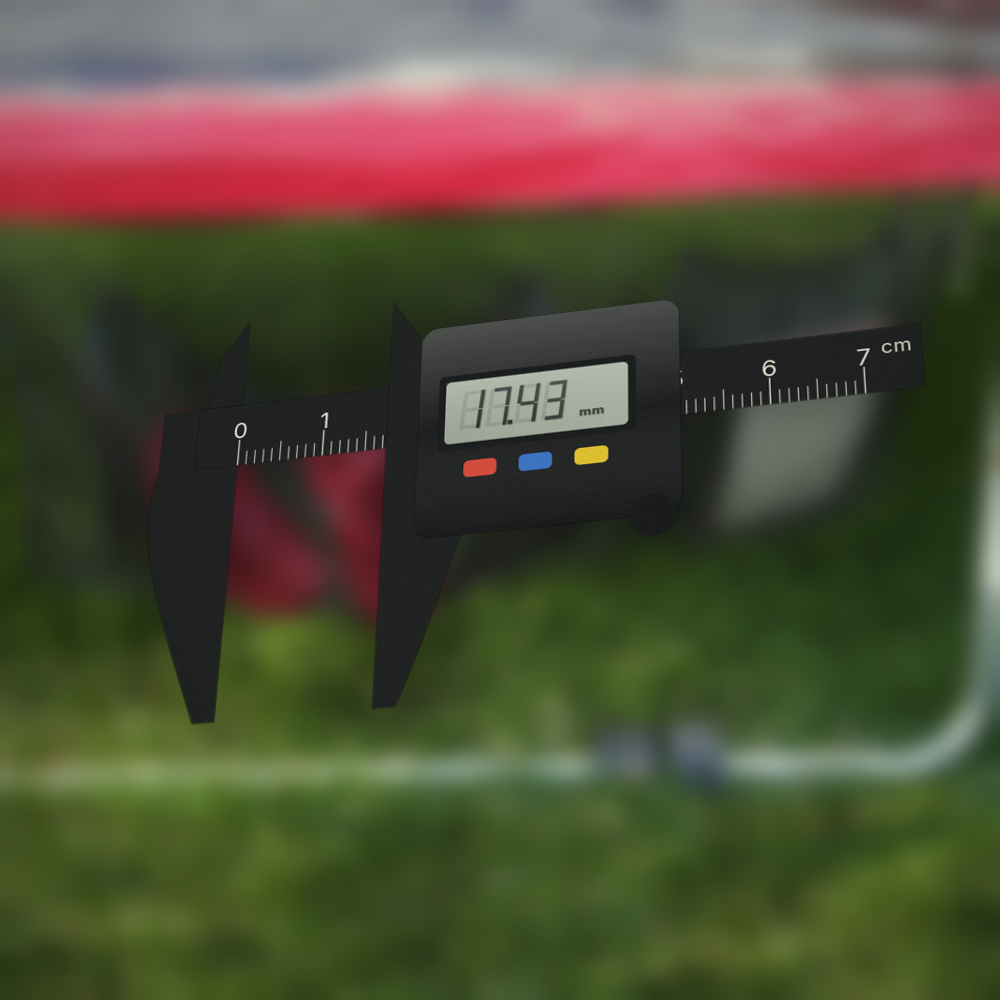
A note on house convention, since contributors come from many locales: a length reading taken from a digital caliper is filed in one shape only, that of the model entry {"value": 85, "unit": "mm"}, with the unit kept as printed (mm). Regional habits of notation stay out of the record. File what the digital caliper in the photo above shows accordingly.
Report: {"value": 17.43, "unit": "mm"}
